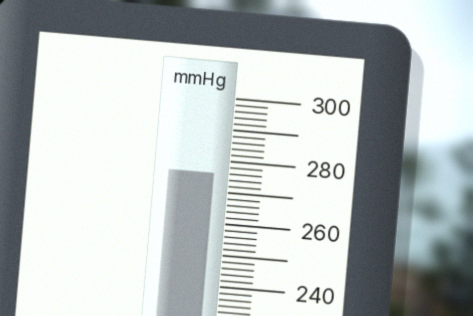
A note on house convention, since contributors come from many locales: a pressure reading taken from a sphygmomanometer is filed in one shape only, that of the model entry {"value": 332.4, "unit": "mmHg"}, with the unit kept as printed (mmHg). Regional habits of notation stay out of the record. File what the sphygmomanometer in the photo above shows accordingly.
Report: {"value": 276, "unit": "mmHg"}
